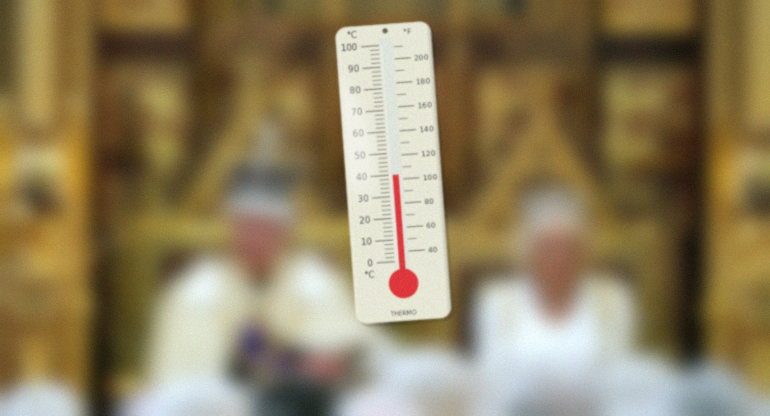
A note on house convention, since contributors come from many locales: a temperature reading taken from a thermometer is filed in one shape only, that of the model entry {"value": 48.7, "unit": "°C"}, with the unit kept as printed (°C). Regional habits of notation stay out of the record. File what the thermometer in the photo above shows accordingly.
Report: {"value": 40, "unit": "°C"}
